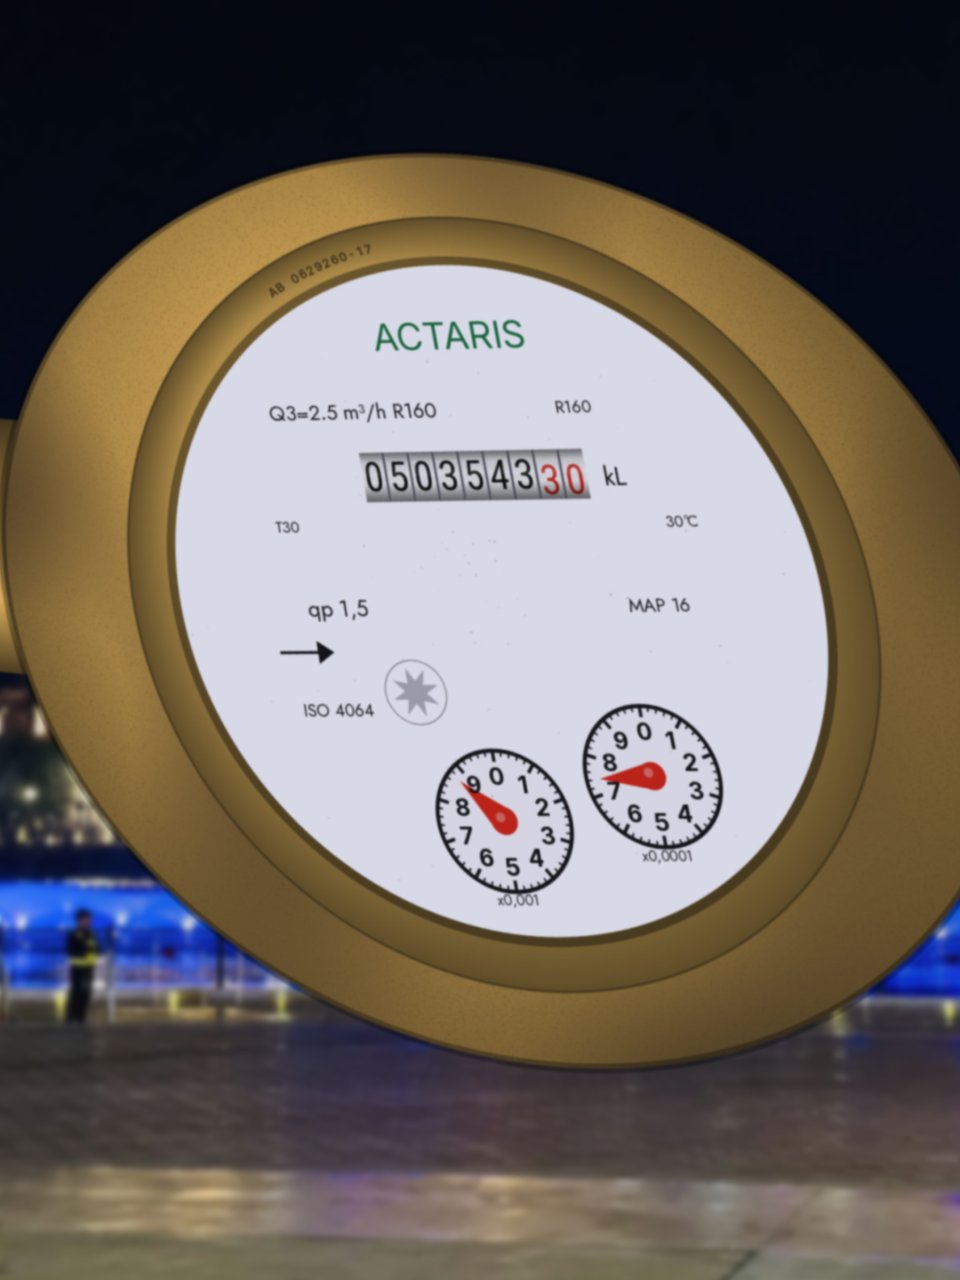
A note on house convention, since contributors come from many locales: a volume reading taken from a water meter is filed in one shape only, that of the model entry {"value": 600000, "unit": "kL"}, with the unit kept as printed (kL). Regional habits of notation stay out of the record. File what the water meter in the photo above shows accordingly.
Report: {"value": 503543.2987, "unit": "kL"}
